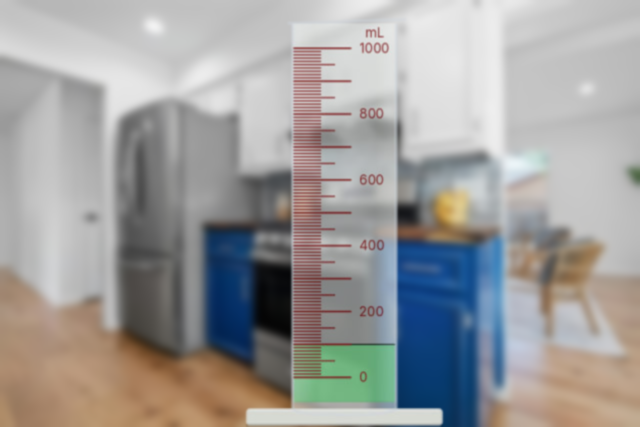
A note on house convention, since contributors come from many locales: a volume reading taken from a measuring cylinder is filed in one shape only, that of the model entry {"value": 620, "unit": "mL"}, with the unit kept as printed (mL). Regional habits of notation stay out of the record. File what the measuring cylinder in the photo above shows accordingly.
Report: {"value": 100, "unit": "mL"}
